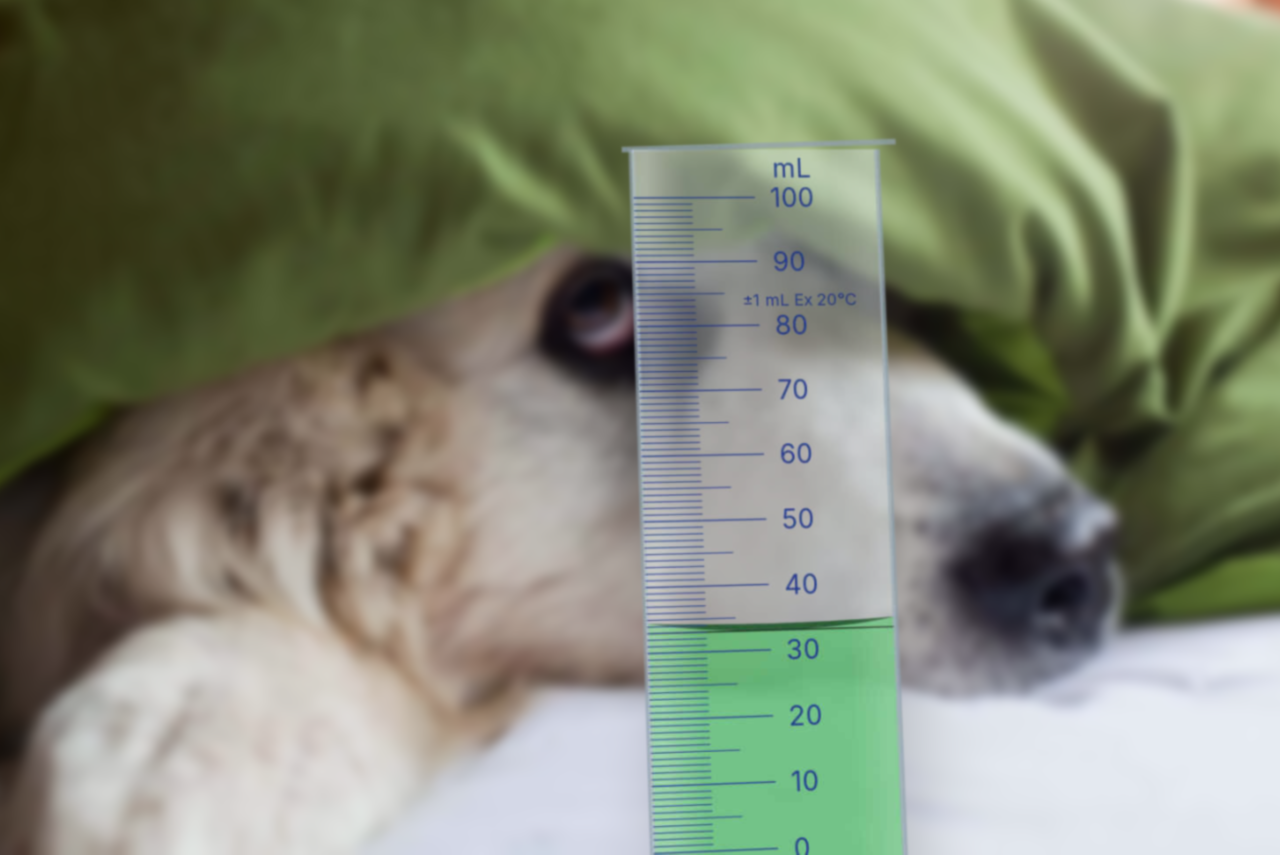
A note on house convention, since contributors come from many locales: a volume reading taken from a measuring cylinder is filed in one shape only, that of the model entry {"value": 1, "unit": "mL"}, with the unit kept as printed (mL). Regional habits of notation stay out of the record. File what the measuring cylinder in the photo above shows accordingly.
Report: {"value": 33, "unit": "mL"}
